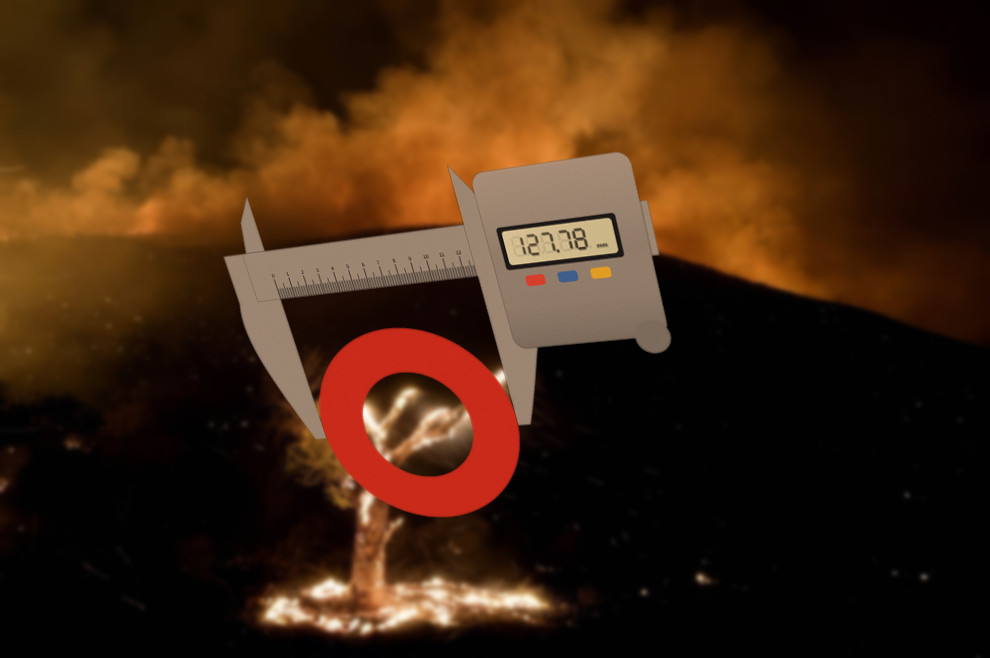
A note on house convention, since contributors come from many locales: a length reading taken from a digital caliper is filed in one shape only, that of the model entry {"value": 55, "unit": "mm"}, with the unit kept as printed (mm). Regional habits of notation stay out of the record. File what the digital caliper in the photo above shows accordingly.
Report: {"value": 127.78, "unit": "mm"}
